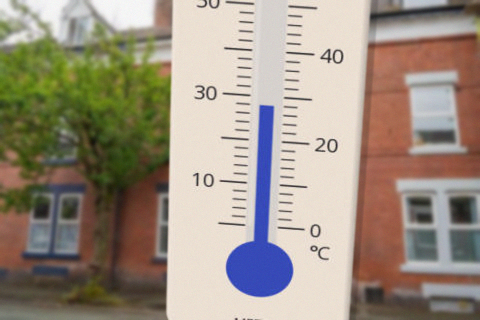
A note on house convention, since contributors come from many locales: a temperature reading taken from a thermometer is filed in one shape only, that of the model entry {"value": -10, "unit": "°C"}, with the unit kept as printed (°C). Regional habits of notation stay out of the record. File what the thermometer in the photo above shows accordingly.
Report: {"value": 28, "unit": "°C"}
